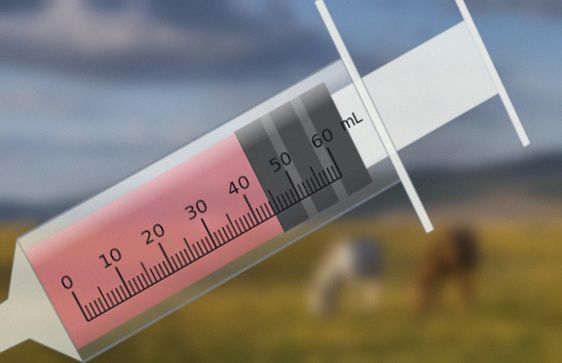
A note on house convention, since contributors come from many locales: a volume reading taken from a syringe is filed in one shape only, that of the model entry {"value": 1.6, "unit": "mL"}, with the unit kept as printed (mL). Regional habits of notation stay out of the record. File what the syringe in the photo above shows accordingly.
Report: {"value": 44, "unit": "mL"}
